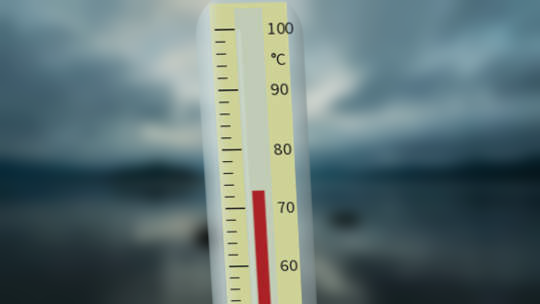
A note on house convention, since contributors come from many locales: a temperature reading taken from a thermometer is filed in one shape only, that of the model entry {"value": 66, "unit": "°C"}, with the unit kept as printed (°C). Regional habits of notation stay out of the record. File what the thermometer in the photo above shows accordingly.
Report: {"value": 73, "unit": "°C"}
